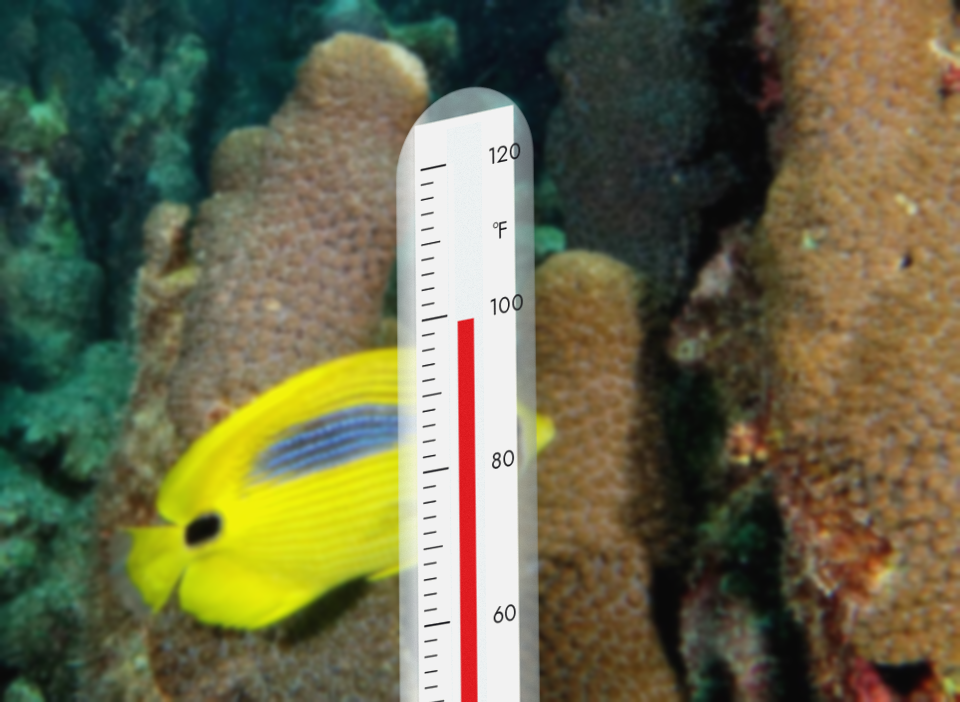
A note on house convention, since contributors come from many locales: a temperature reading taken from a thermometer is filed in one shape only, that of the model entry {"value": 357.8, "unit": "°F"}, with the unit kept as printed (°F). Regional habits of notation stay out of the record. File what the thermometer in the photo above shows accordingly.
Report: {"value": 99, "unit": "°F"}
